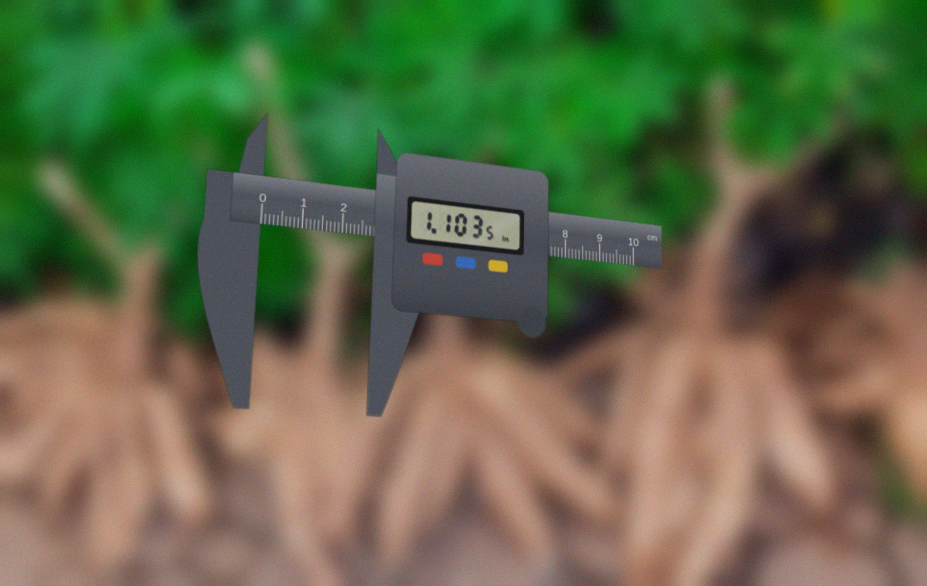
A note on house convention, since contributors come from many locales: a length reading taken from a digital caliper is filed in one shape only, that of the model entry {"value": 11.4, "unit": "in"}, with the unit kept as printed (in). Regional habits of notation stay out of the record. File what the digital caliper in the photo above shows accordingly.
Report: {"value": 1.1035, "unit": "in"}
